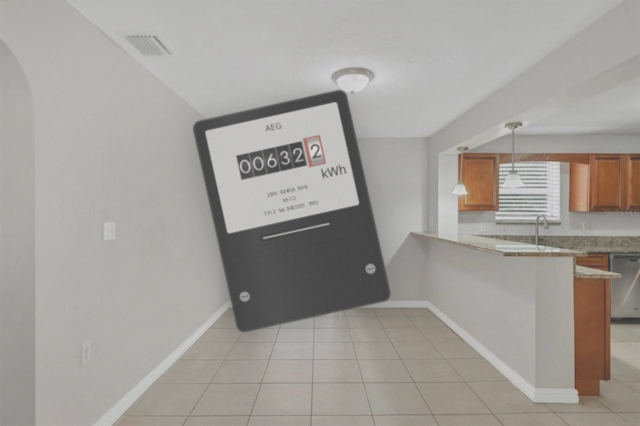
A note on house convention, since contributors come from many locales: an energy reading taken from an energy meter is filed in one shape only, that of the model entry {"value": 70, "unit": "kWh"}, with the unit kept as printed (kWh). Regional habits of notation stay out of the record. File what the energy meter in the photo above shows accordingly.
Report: {"value": 632.2, "unit": "kWh"}
